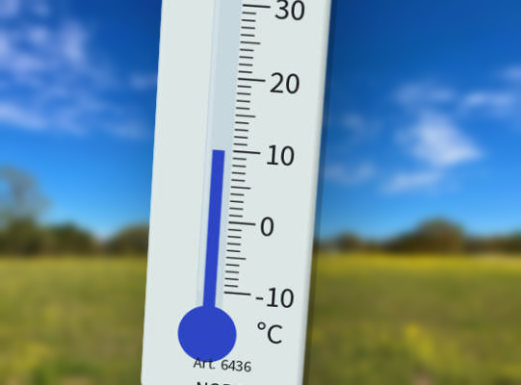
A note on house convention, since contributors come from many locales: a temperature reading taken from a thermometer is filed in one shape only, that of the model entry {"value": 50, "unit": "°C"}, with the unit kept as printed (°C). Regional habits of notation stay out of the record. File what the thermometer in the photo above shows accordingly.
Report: {"value": 10, "unit": "°C"}
